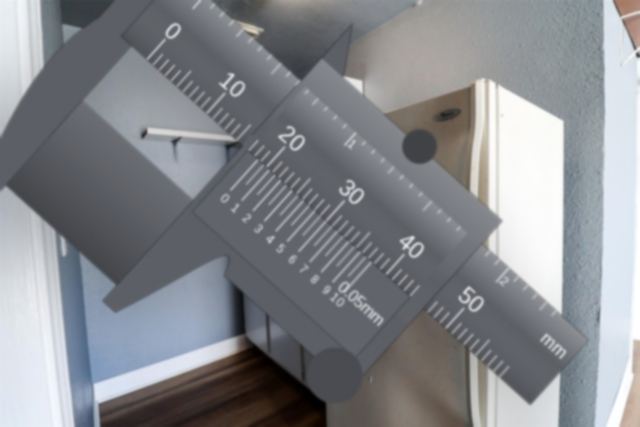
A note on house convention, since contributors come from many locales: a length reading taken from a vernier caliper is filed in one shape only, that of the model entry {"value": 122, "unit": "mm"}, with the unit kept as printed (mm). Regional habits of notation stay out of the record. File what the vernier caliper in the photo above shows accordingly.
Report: {"value": 18.6, "unit": "mm"}
